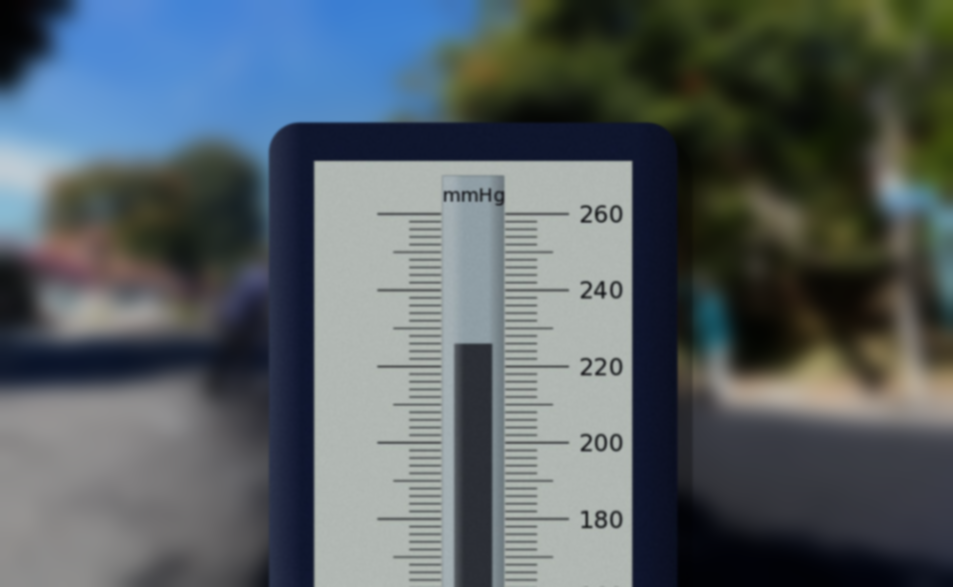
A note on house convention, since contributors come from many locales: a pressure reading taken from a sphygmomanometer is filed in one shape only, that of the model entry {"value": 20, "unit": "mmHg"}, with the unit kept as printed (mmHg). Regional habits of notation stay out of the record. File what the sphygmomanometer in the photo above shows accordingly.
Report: {"value": 226, "unit": "mmHg"}
